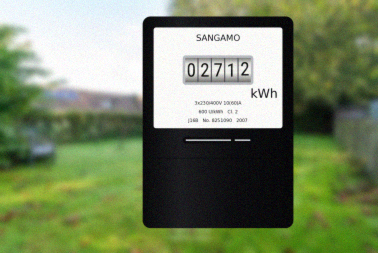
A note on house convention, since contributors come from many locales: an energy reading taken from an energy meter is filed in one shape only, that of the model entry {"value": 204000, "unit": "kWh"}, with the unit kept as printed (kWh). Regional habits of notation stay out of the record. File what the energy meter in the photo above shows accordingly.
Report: {"value": 2712, "unit": "kWh"}
